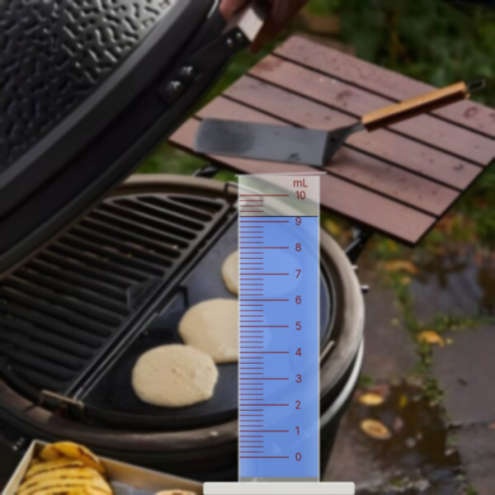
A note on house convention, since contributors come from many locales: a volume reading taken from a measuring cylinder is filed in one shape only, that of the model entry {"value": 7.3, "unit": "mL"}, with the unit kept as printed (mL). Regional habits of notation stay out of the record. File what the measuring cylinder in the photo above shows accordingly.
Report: {"value": 9.2, "unit": "mL"}
